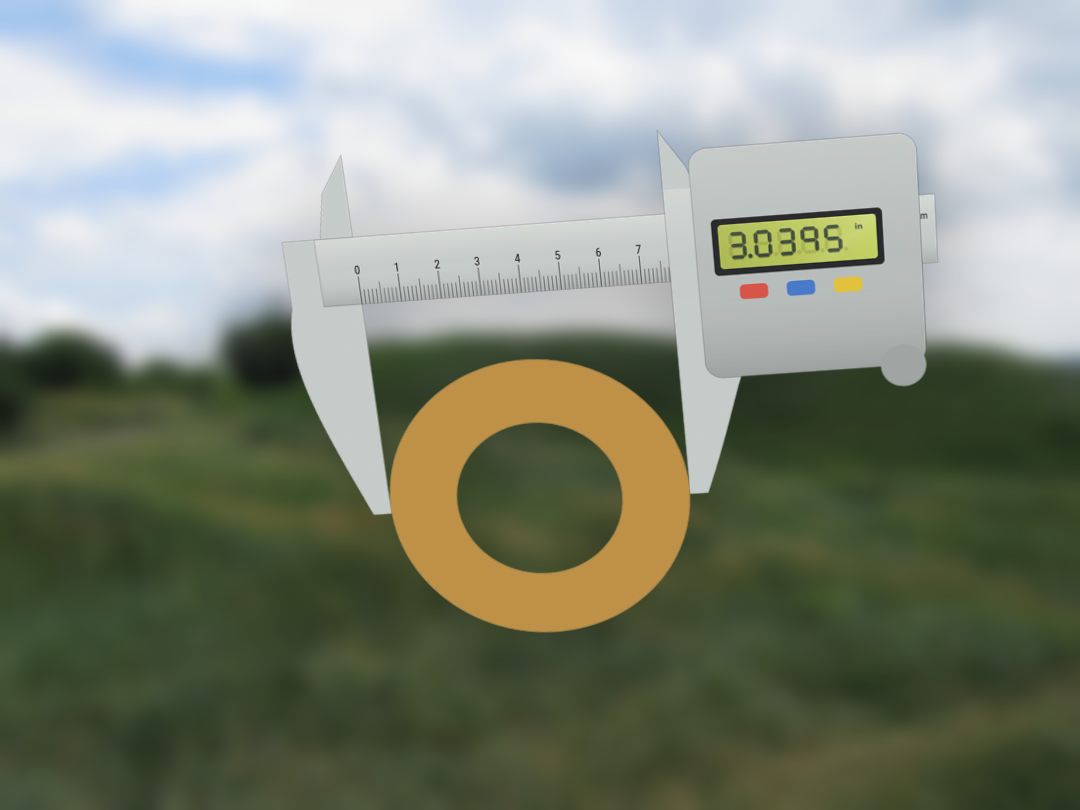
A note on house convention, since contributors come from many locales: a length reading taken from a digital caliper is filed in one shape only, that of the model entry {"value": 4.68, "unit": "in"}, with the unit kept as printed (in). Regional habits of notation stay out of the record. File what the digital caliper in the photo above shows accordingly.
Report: {"value": 3.0395, "unit": "in"}
